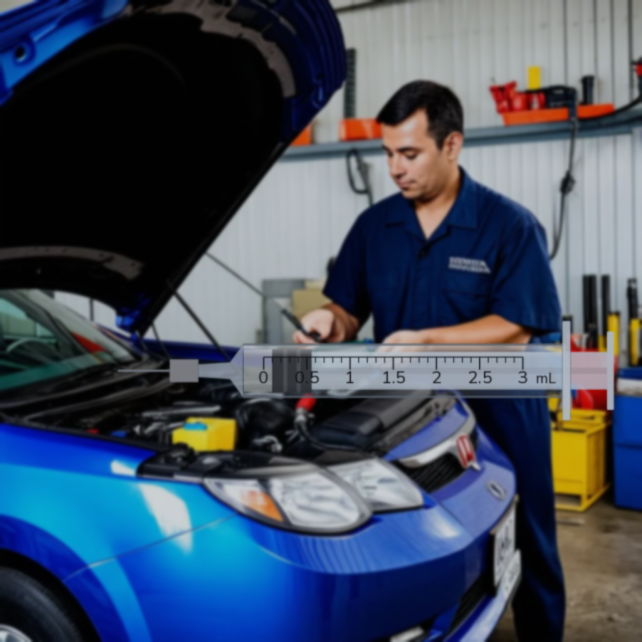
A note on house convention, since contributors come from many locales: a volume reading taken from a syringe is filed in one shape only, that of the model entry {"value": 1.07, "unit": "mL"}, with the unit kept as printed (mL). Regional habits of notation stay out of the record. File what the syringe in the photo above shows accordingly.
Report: {"value": 0.1, "unit": "mL"}
